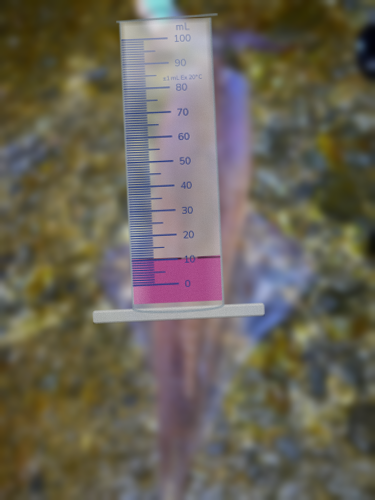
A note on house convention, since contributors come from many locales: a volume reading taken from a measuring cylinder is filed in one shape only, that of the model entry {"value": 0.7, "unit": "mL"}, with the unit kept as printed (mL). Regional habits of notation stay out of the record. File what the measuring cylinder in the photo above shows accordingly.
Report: {"value": 10, "unit": "mL"}
